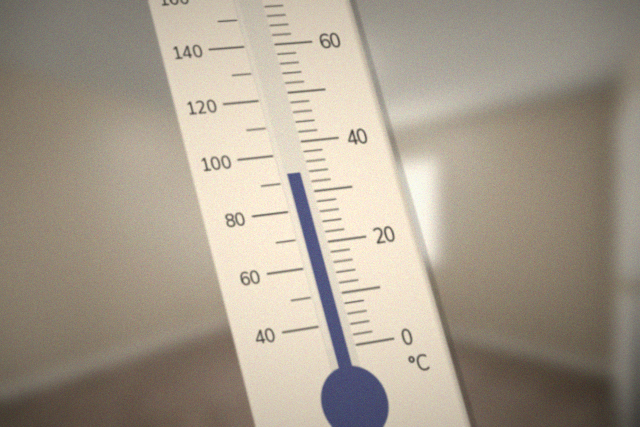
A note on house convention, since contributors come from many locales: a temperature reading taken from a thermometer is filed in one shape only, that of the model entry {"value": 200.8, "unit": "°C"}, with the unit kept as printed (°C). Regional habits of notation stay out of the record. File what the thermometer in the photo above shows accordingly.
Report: {"value": 34, "unit": "°C"}
